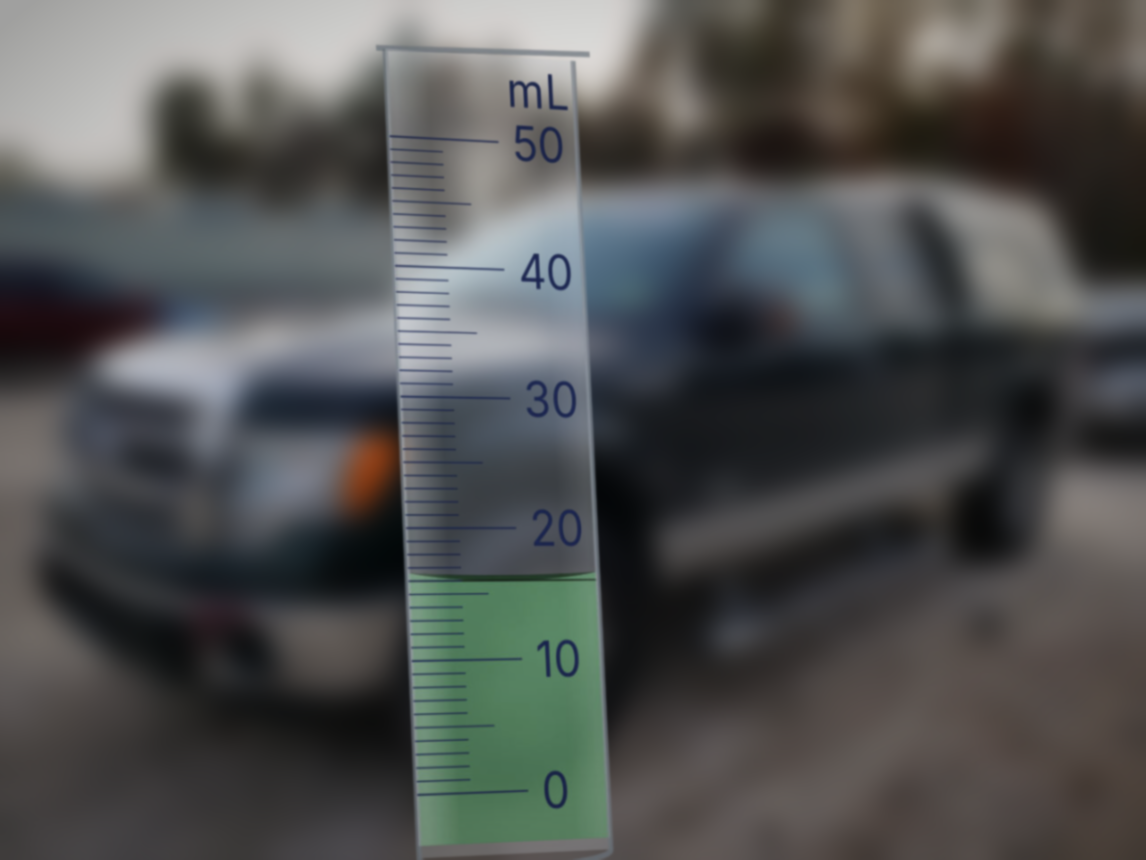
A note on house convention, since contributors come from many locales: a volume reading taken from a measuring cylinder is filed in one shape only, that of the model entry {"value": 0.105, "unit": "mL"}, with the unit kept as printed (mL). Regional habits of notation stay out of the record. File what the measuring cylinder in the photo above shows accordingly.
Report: {"value": 16, "unit": "mL"}
